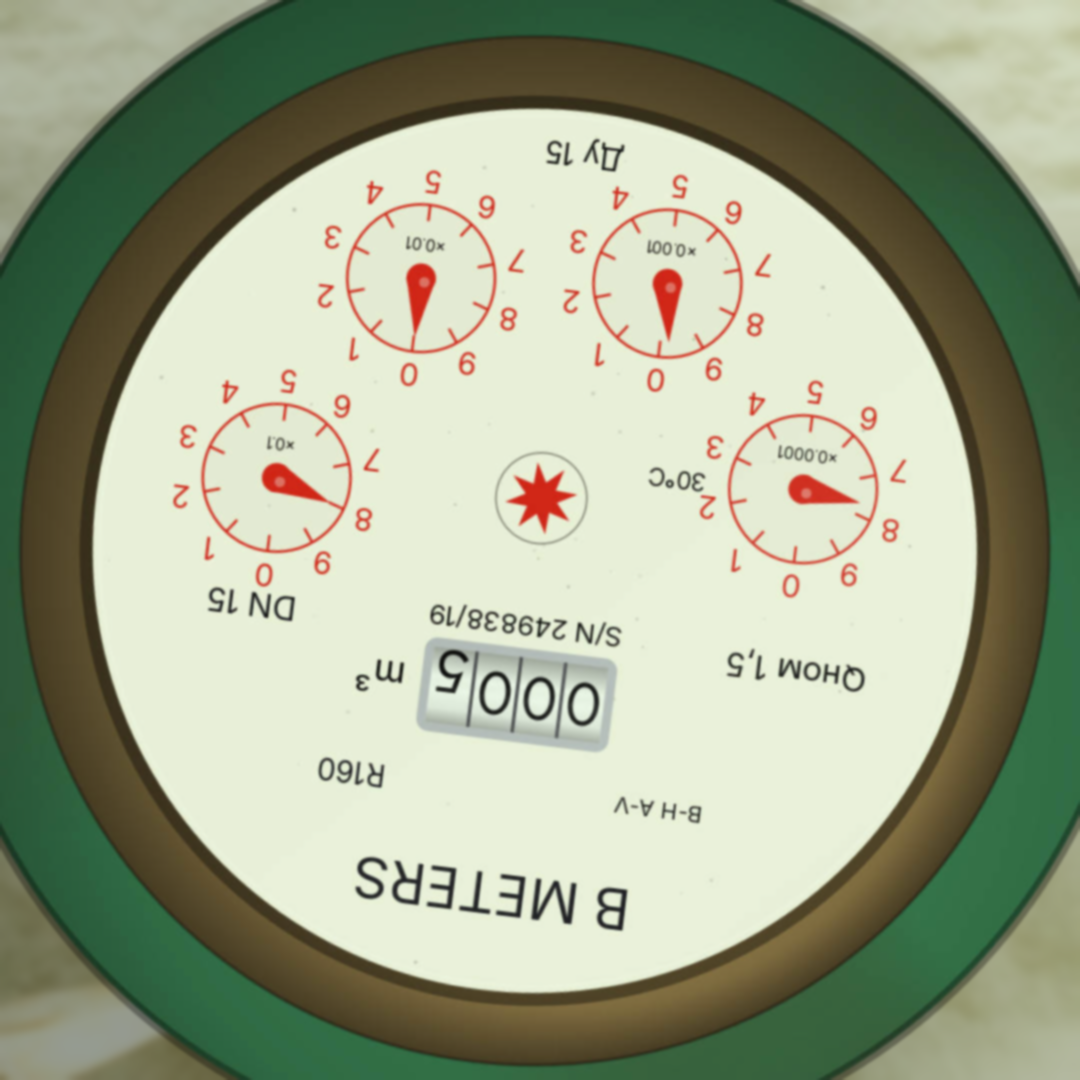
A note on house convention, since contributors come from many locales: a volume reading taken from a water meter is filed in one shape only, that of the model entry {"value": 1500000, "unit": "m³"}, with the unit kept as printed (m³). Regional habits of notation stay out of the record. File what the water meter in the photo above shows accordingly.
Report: {"value": 4.7997, "unit": "m³"}
